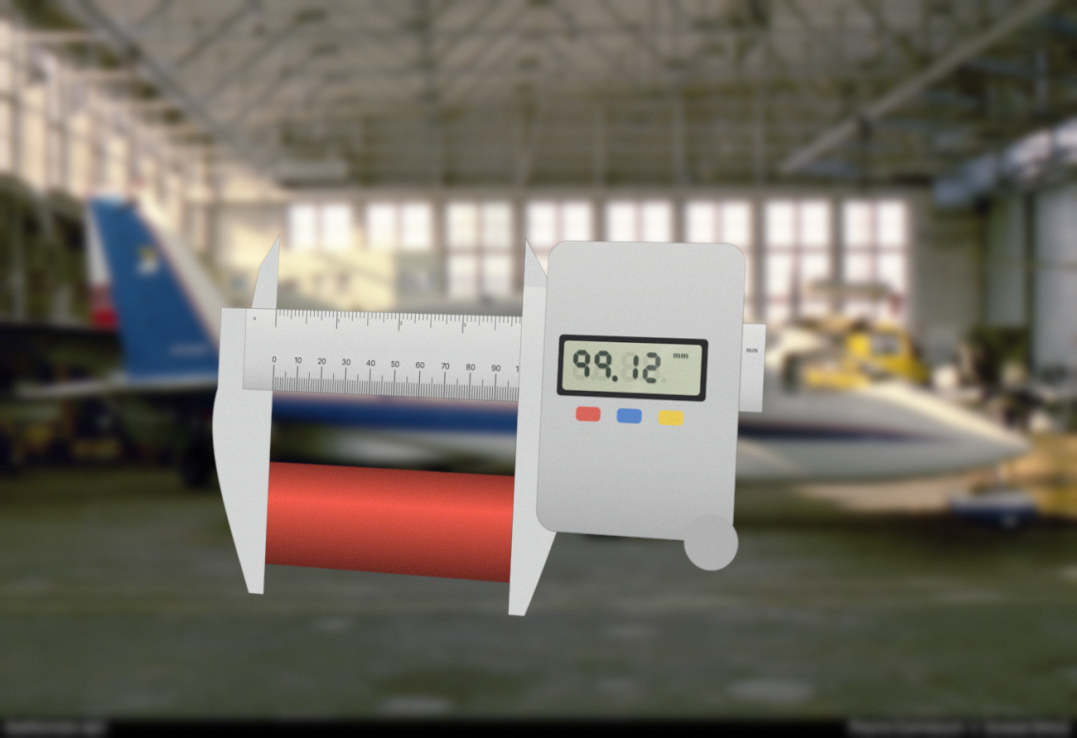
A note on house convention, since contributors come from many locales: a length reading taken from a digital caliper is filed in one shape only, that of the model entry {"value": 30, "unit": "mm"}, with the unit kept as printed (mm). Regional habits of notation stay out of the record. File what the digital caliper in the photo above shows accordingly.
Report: {"value": 99.12, "unit": "mm"}
